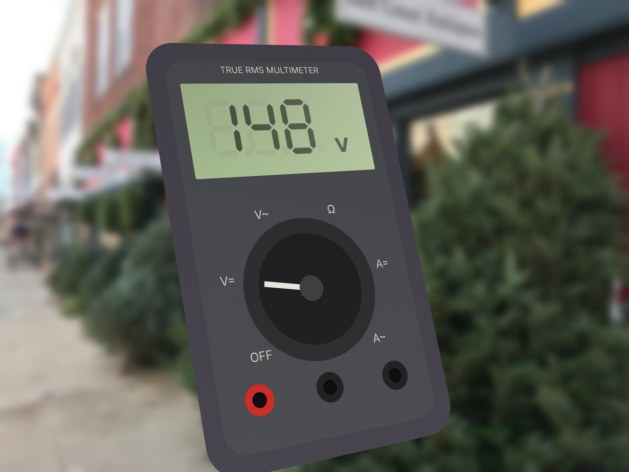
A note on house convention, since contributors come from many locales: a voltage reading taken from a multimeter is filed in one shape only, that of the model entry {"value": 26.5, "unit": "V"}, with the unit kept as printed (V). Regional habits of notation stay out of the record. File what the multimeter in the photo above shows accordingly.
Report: {"value": 148, "unit": "V"}
